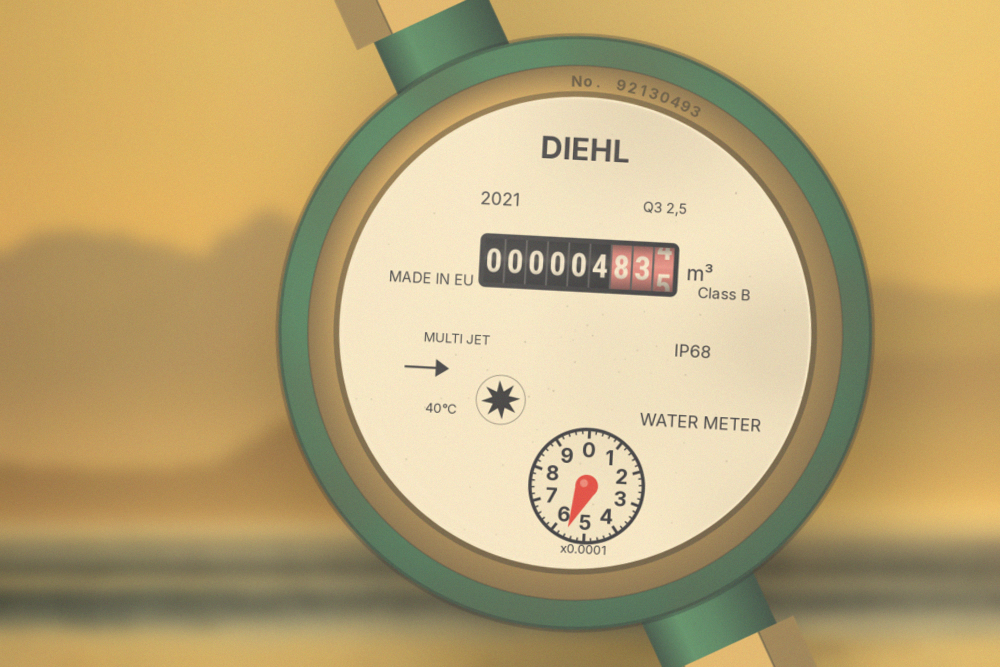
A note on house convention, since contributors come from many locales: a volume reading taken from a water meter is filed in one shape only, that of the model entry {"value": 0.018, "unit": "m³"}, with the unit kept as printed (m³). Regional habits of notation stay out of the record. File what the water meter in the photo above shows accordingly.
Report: {"value": 4.8345, "unit": "m³"}
